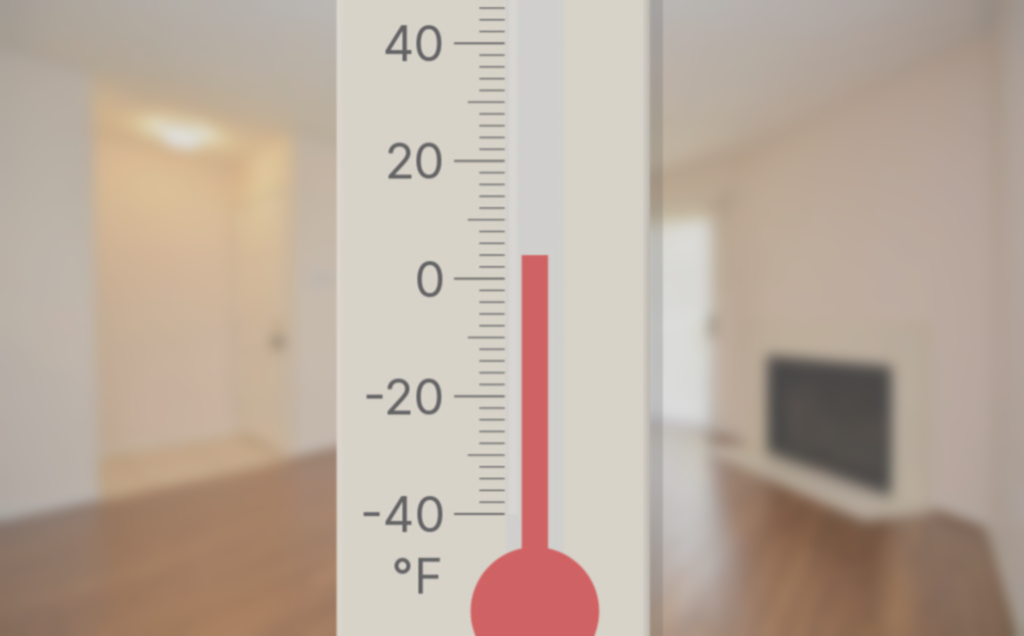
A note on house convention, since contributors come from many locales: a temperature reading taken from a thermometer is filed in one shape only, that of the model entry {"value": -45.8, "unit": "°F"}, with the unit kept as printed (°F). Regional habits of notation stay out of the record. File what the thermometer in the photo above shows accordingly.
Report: {"value": 4, "unit": "°F"}
